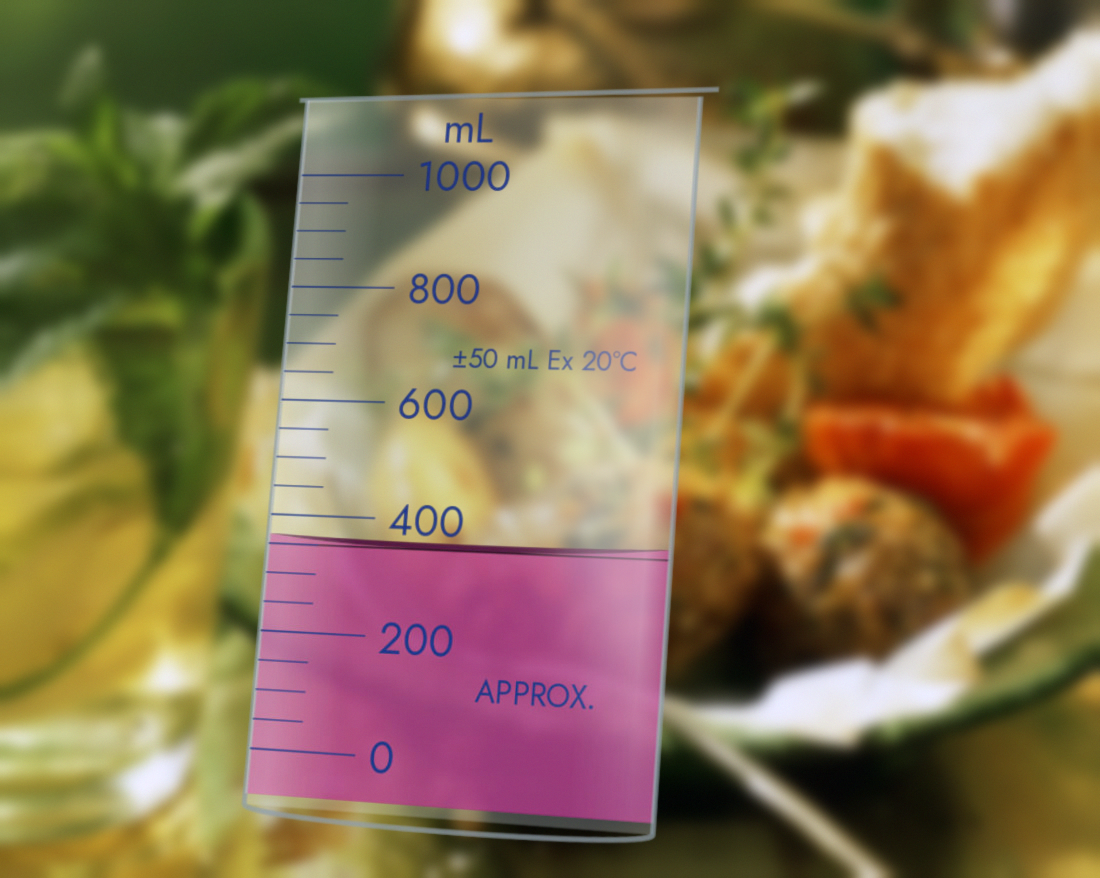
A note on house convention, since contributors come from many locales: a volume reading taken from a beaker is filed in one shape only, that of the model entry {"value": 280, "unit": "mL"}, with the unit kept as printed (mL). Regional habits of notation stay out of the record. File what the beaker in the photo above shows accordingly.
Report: {"value": 350, "unit": "mL"}
